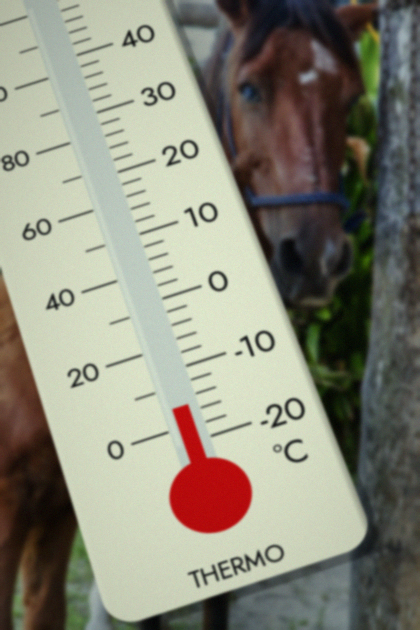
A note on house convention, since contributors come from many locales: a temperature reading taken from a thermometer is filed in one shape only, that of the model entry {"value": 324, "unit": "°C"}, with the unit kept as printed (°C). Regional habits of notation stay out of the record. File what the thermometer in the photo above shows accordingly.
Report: {"value": -15, "unit": "°C"}
